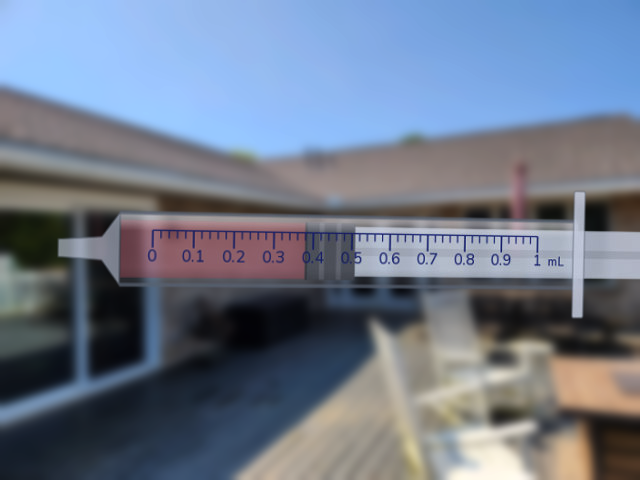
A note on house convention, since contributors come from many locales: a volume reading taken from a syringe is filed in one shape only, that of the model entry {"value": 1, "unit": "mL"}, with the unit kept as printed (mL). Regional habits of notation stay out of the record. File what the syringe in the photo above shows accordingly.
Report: {"value": 0.38, "unit": "mL"}
